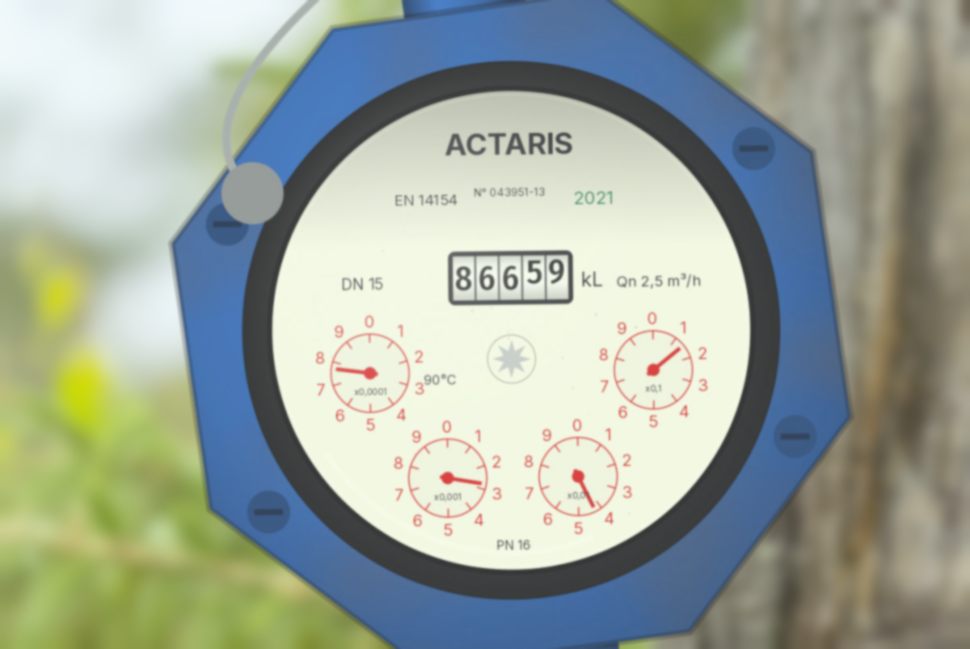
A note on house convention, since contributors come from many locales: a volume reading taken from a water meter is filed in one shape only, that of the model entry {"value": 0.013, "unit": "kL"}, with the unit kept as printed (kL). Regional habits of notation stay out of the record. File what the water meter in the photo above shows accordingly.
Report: {"value": 86659.1427, "unit": "kL"}
